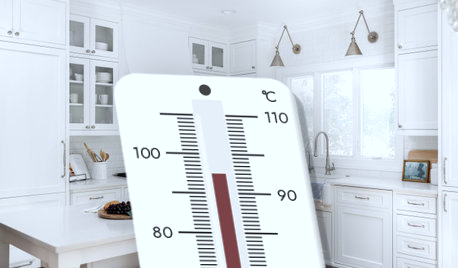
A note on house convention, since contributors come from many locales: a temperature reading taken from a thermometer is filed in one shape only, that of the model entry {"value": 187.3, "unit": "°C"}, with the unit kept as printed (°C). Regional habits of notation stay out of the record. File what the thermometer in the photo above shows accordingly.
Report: {"value": 95, "unit": "°C"}
